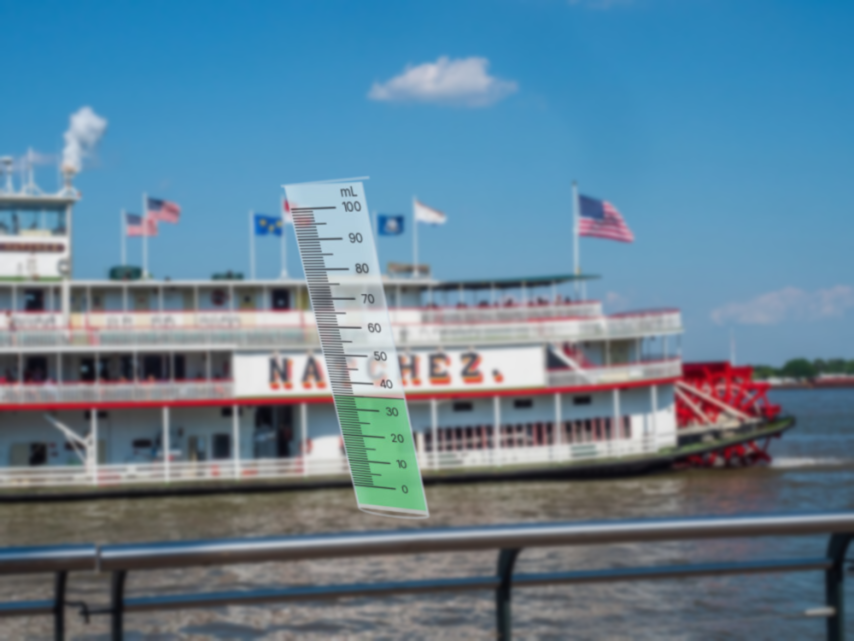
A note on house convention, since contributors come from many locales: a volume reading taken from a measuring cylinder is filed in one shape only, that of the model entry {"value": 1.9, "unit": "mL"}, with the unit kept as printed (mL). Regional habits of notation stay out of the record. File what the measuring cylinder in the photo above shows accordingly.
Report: {"value": 35, "unit": "mL"}
